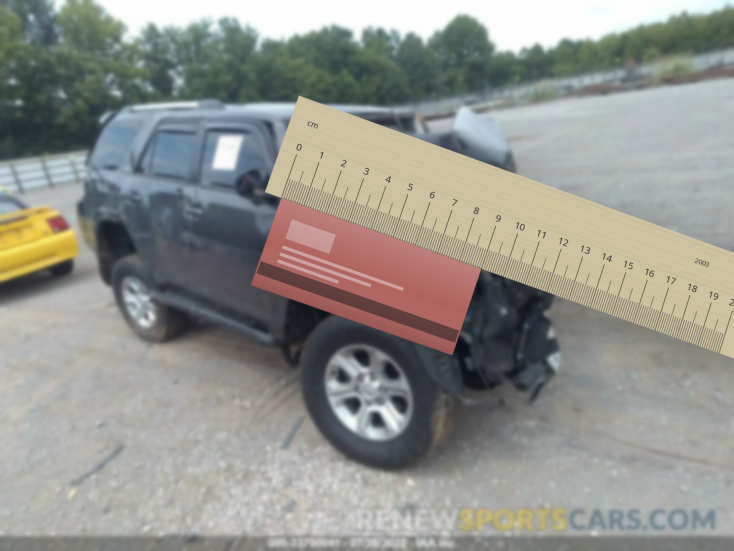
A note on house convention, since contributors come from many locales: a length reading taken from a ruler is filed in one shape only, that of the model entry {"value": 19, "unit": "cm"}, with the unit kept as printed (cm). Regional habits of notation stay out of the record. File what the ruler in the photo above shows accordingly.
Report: {"value": 9, "unit": "cm"}
